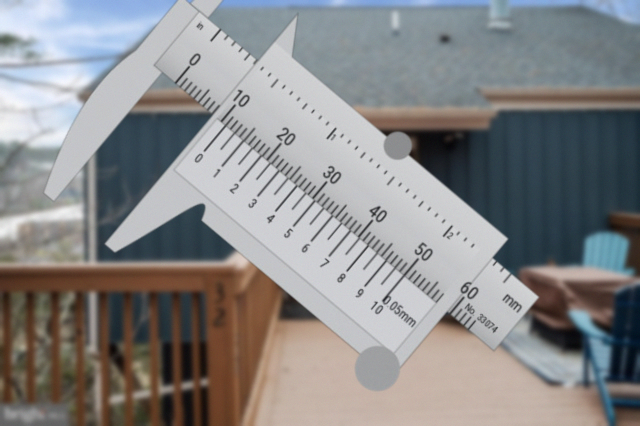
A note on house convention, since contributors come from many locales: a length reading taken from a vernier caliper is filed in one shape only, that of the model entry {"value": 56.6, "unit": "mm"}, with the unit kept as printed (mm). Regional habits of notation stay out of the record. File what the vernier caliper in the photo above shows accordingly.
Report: {"value": 11.0, "unit": "mm"}
